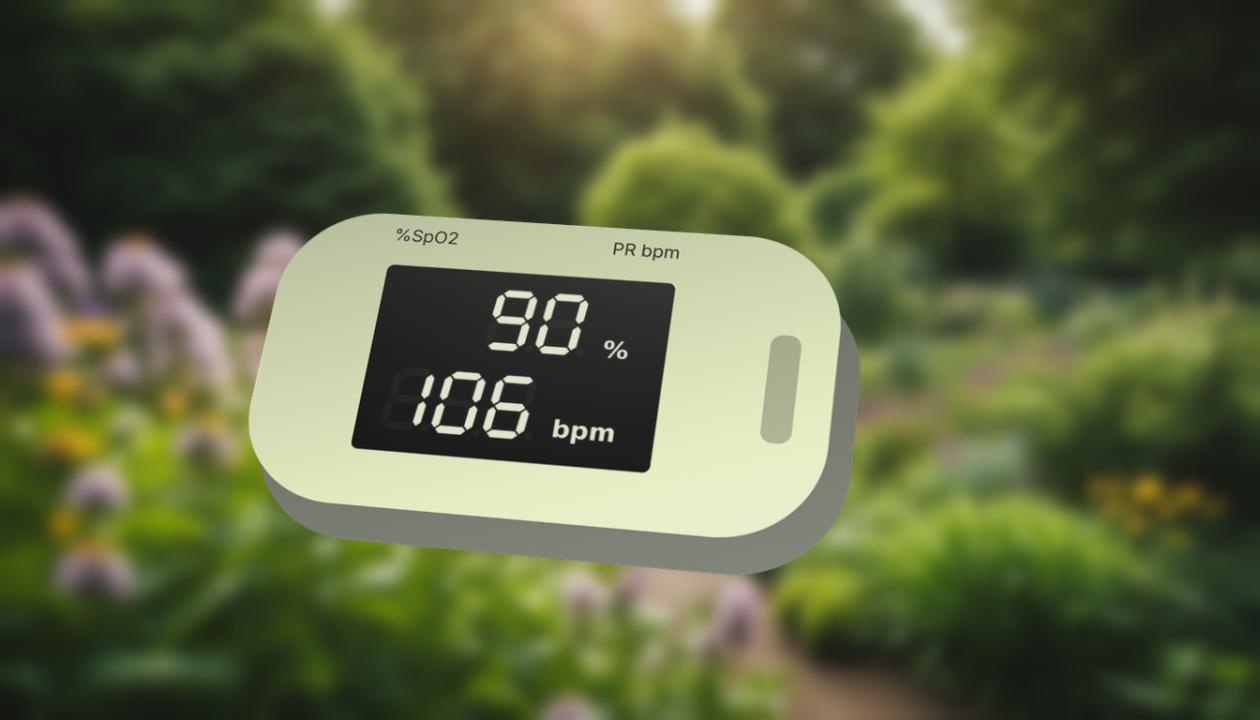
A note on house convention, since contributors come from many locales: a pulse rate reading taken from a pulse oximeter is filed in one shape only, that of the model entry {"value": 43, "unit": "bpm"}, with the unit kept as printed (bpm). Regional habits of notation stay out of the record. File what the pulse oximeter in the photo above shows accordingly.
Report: {"value": 106, "unit": "bpm"}
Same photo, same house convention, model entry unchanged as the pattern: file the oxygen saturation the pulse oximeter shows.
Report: {"value": 90, "unit": "%"}
